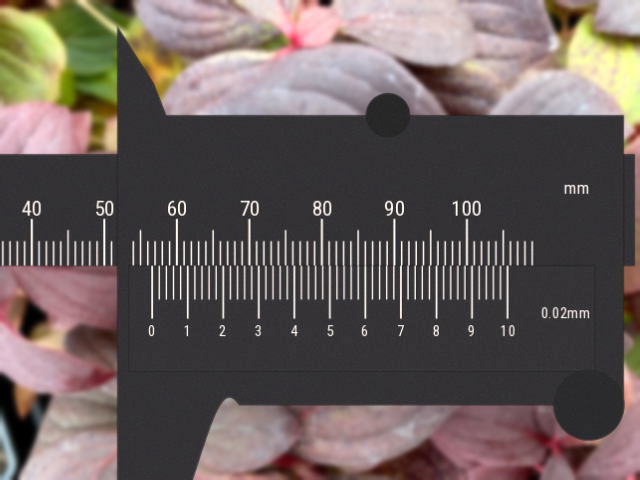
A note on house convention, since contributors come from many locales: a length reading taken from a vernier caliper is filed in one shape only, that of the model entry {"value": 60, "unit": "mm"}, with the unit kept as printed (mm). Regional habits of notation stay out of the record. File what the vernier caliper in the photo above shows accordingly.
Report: {"value": 56.6, "unit": "mm"}
